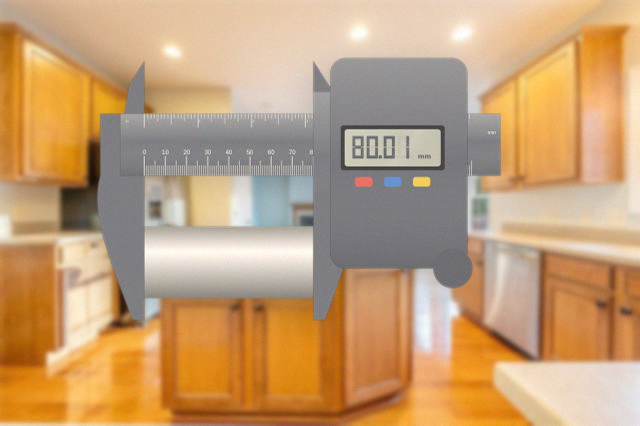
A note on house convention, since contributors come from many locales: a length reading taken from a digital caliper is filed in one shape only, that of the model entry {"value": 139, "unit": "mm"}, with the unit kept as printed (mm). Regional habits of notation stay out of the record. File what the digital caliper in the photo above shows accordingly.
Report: {"value": 80.01, "unit": "mm"}
